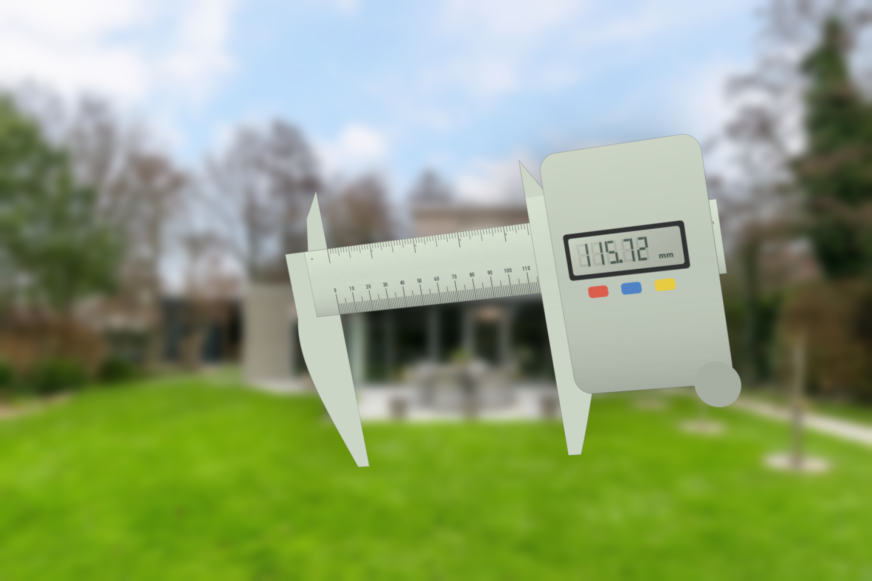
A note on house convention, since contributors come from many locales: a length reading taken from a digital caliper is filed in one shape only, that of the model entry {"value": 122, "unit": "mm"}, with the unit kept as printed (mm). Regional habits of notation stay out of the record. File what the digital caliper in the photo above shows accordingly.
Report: {"value": 115.72, "unit": "mm"}
